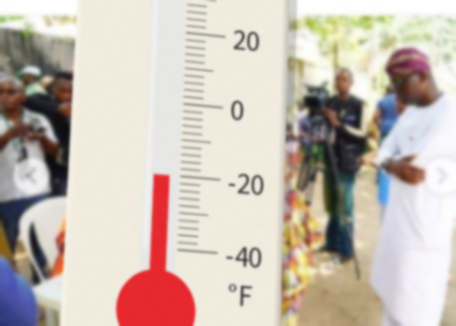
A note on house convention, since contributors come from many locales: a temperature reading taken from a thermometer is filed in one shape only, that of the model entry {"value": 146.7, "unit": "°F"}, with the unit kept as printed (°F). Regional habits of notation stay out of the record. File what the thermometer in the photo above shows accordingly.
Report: {"value": -20, "unit": "°F"}
